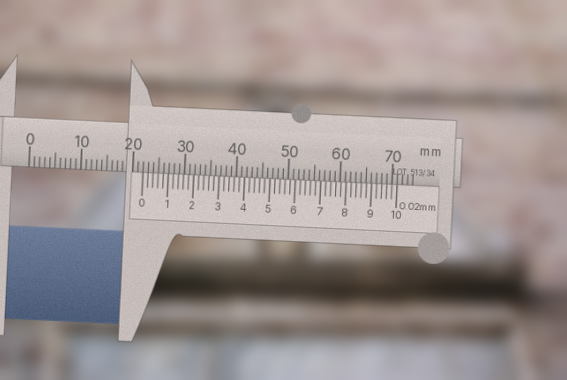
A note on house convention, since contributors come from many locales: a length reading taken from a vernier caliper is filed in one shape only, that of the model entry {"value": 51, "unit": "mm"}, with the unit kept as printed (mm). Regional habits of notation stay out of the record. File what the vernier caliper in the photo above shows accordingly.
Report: {"value": 22.0, "unit": "mm"}
